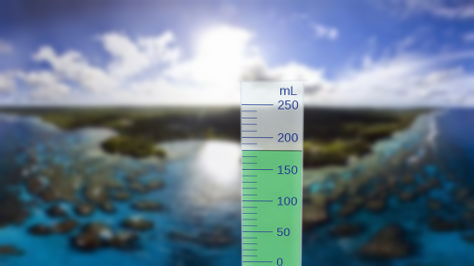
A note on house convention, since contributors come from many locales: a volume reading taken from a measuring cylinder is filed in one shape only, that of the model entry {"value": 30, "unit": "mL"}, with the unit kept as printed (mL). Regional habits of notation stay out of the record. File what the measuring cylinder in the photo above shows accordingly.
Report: {"value": 180, "unit": "mL"}
